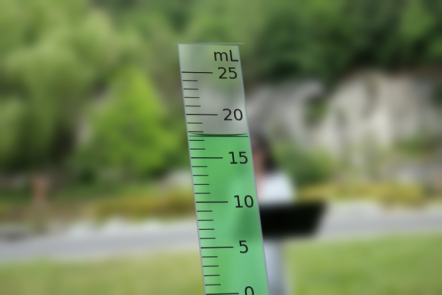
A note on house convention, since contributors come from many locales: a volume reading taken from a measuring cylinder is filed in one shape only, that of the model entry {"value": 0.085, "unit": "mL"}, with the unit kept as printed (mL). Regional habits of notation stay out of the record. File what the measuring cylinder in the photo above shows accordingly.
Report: {"value": 17.5, "unit": "mL"}
